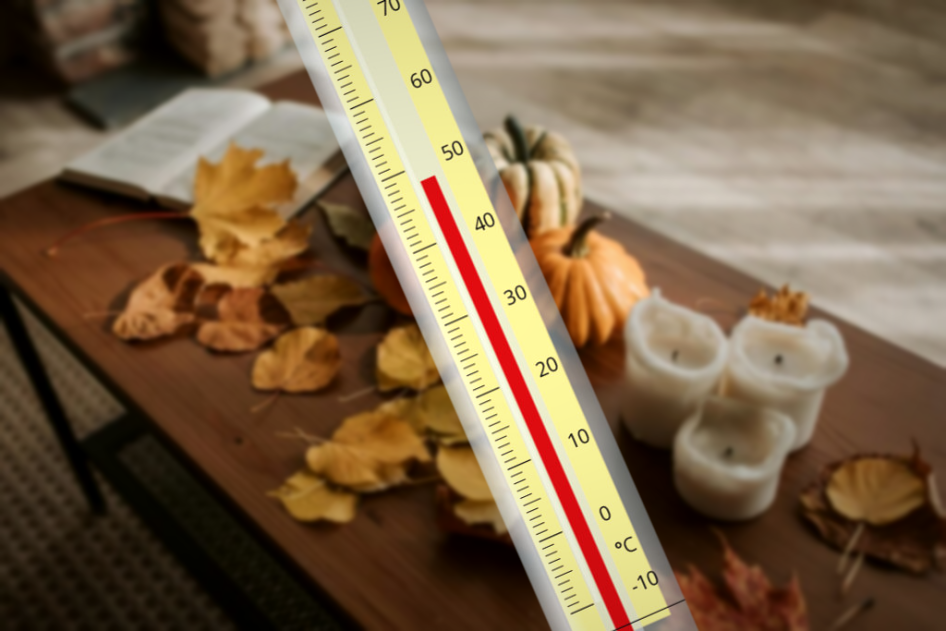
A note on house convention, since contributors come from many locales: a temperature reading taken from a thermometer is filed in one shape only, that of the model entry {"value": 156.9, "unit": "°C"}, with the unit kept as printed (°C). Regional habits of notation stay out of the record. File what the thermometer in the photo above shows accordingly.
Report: {"value": 48, "unit": "°C"}
